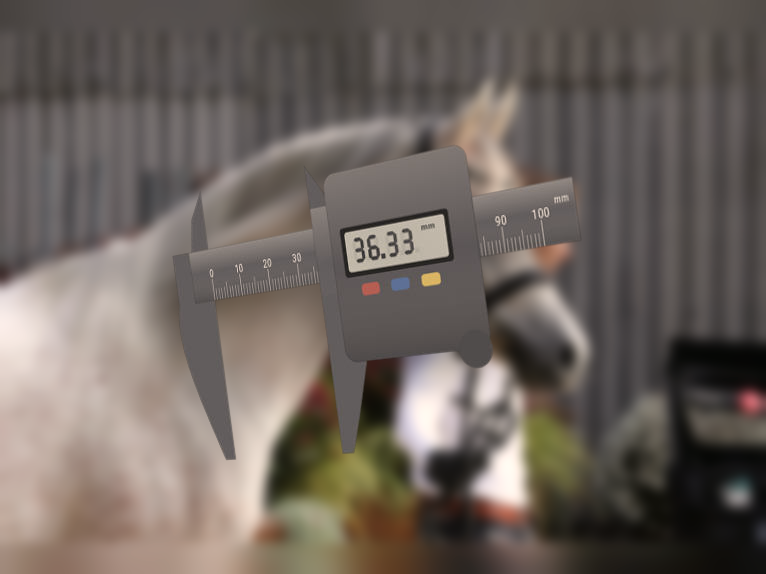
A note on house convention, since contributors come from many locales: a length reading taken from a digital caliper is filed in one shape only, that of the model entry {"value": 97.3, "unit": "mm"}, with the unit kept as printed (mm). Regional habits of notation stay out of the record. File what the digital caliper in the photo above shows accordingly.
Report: {"value": 36.33, "unit": "mm"}
